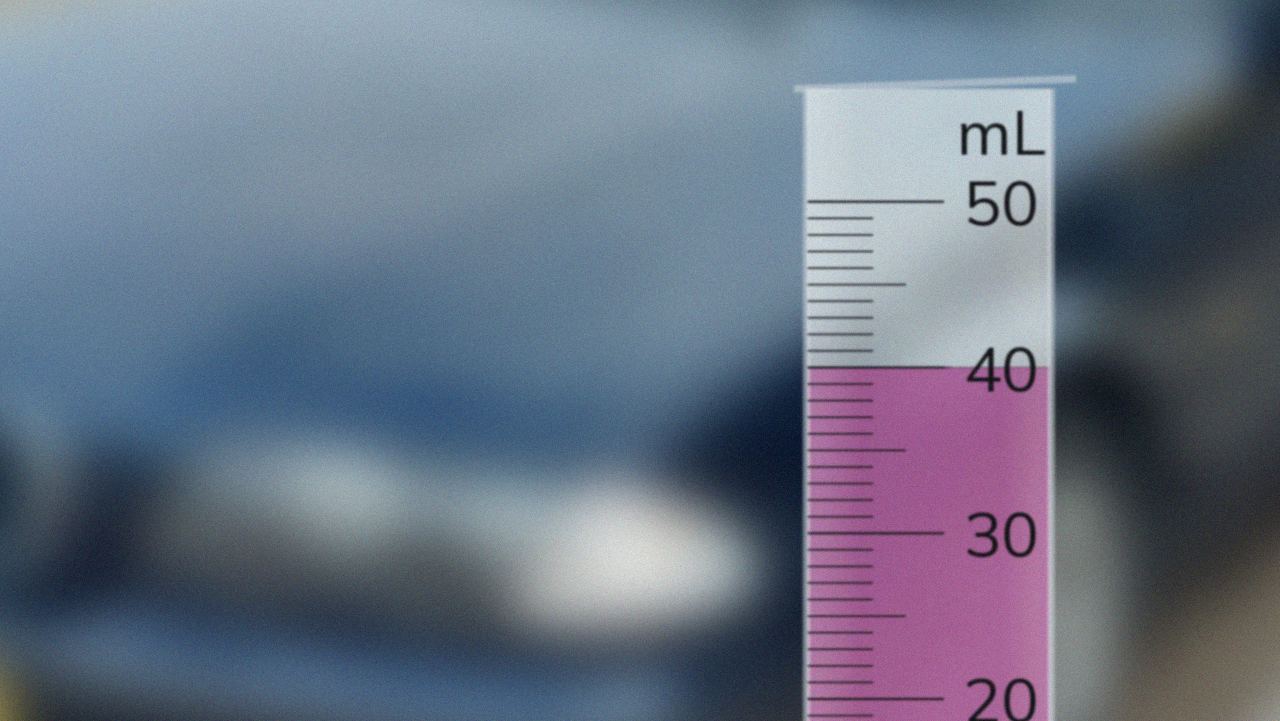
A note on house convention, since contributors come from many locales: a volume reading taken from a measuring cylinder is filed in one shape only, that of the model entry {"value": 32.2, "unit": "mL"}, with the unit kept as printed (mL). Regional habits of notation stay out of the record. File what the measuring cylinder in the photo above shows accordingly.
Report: {"value": 40, "unit": "mL"}
